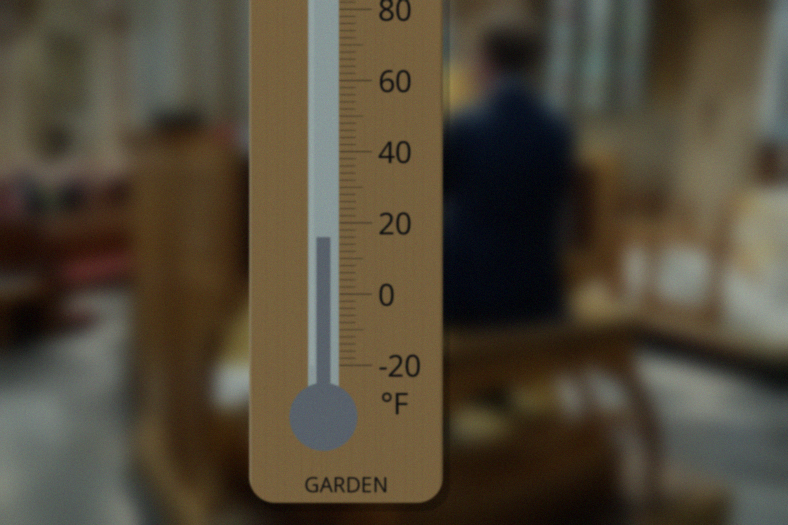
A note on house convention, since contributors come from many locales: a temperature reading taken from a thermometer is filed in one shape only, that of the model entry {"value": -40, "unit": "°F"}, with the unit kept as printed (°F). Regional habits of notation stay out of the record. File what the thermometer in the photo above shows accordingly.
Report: {"value": 16, "unit": "°F"}
